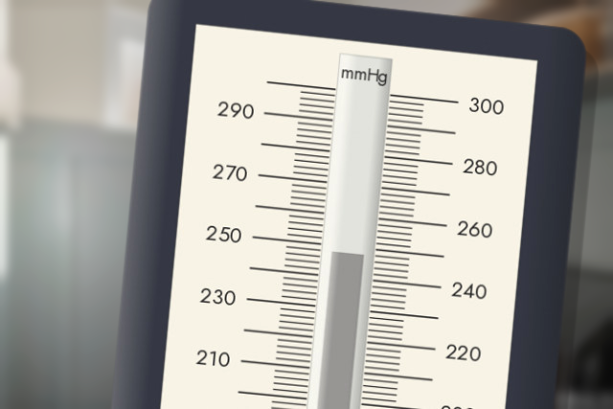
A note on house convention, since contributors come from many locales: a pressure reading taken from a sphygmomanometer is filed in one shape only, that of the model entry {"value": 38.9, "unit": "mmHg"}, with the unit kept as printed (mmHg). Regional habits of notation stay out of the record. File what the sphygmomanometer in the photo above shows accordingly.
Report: {"value": 248, "unit": "mmHg"}
